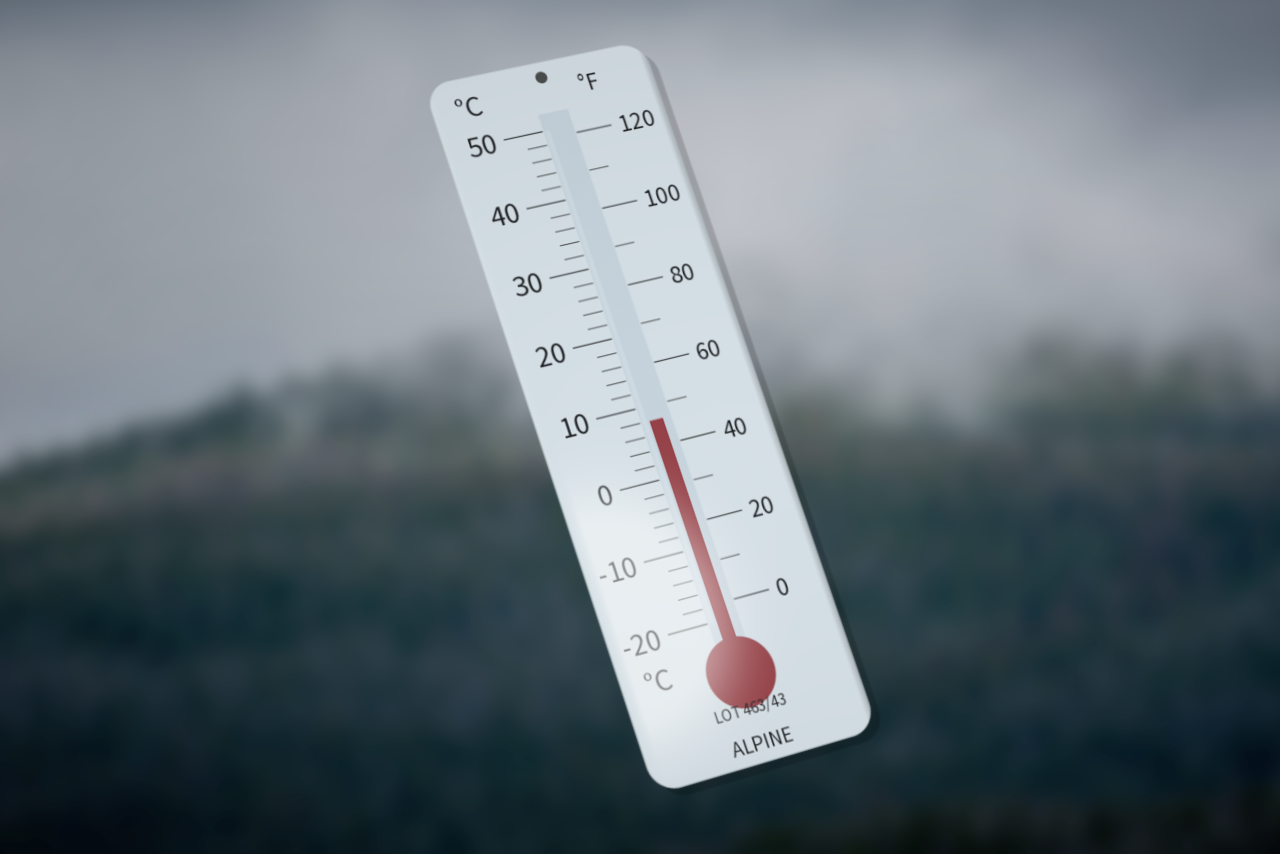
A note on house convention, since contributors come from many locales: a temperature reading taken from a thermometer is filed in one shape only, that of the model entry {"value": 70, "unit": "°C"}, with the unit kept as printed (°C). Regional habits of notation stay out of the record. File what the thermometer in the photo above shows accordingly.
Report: {"value": 8, "unit": "°C"}
